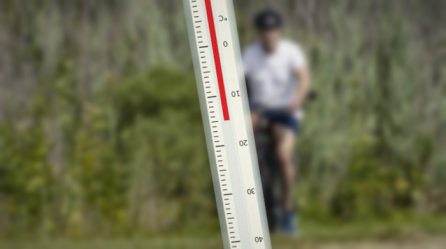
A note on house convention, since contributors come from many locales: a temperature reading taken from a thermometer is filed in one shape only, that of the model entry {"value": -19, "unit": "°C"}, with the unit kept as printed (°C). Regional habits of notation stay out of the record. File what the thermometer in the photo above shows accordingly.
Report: {"value": 15, "unit": "°C"}
